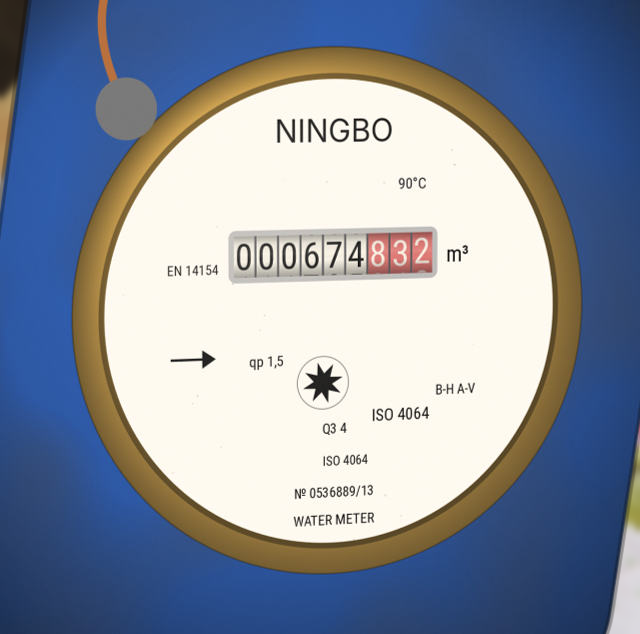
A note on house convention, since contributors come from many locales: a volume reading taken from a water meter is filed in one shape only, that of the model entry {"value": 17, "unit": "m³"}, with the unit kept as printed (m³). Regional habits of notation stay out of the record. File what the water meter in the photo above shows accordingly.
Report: {"value": 674.832, "unit": "m³"}
